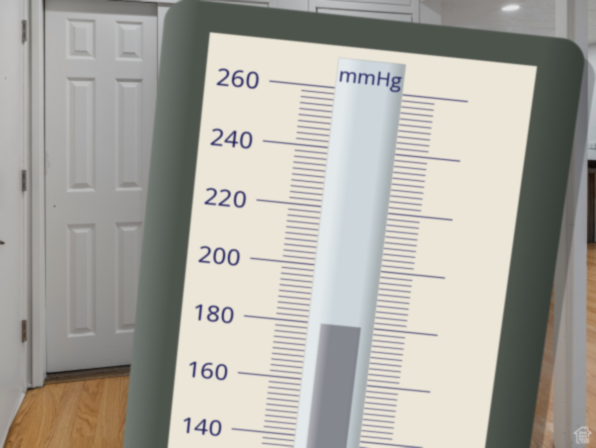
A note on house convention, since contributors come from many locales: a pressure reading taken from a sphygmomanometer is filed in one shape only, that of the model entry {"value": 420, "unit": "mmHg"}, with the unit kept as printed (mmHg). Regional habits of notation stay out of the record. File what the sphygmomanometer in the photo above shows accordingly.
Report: {"value": 180, "unit": "mmHg"}
